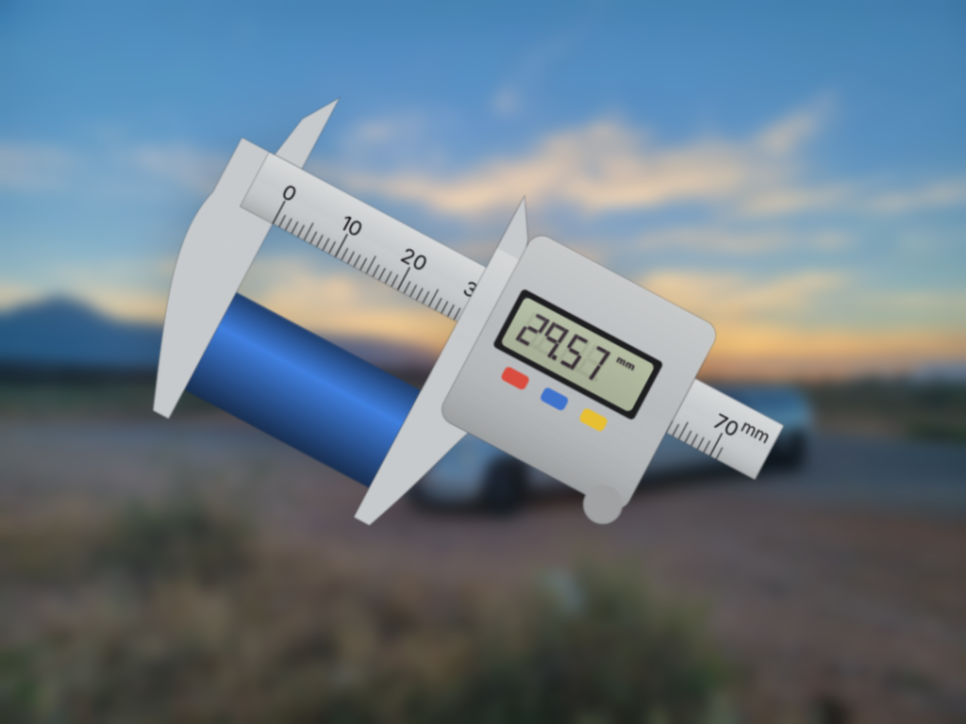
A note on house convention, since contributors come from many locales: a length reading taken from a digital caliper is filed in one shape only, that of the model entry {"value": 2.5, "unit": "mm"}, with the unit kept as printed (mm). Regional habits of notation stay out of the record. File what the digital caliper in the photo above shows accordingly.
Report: {"value": 29.57, "unit": "mm"}
